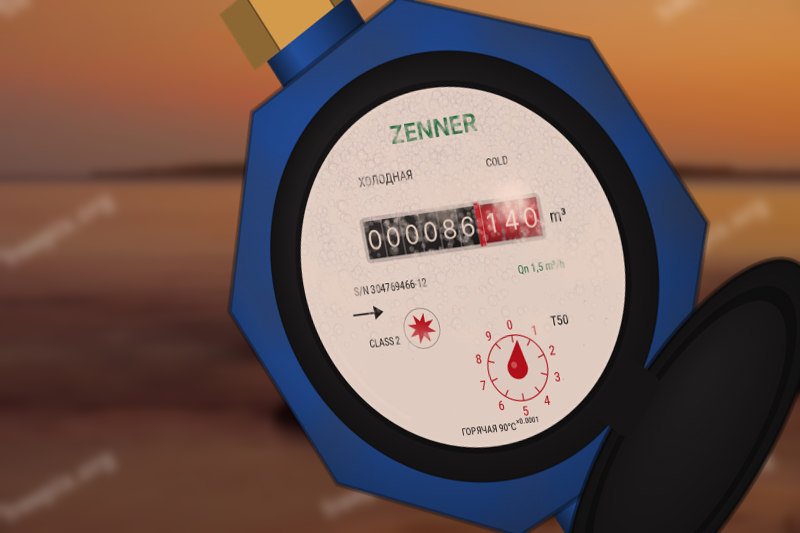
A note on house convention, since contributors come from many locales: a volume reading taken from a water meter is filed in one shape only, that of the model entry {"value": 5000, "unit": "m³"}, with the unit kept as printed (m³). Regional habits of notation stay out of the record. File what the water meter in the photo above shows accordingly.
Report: {"value": 86.1400, "unit": "m³"}
